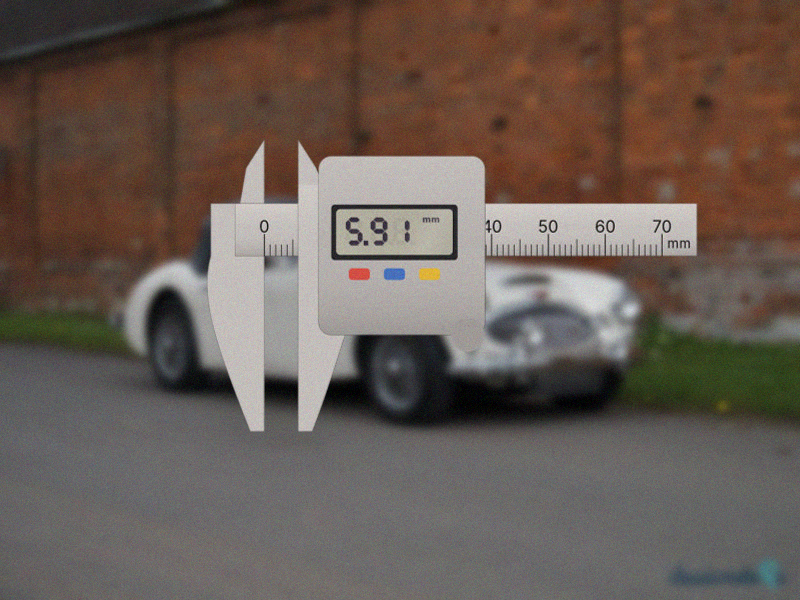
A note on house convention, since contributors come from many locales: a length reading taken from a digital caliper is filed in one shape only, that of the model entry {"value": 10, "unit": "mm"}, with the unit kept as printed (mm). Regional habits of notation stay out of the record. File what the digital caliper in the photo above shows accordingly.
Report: {"value": 5.91, "unit": "mm"}
